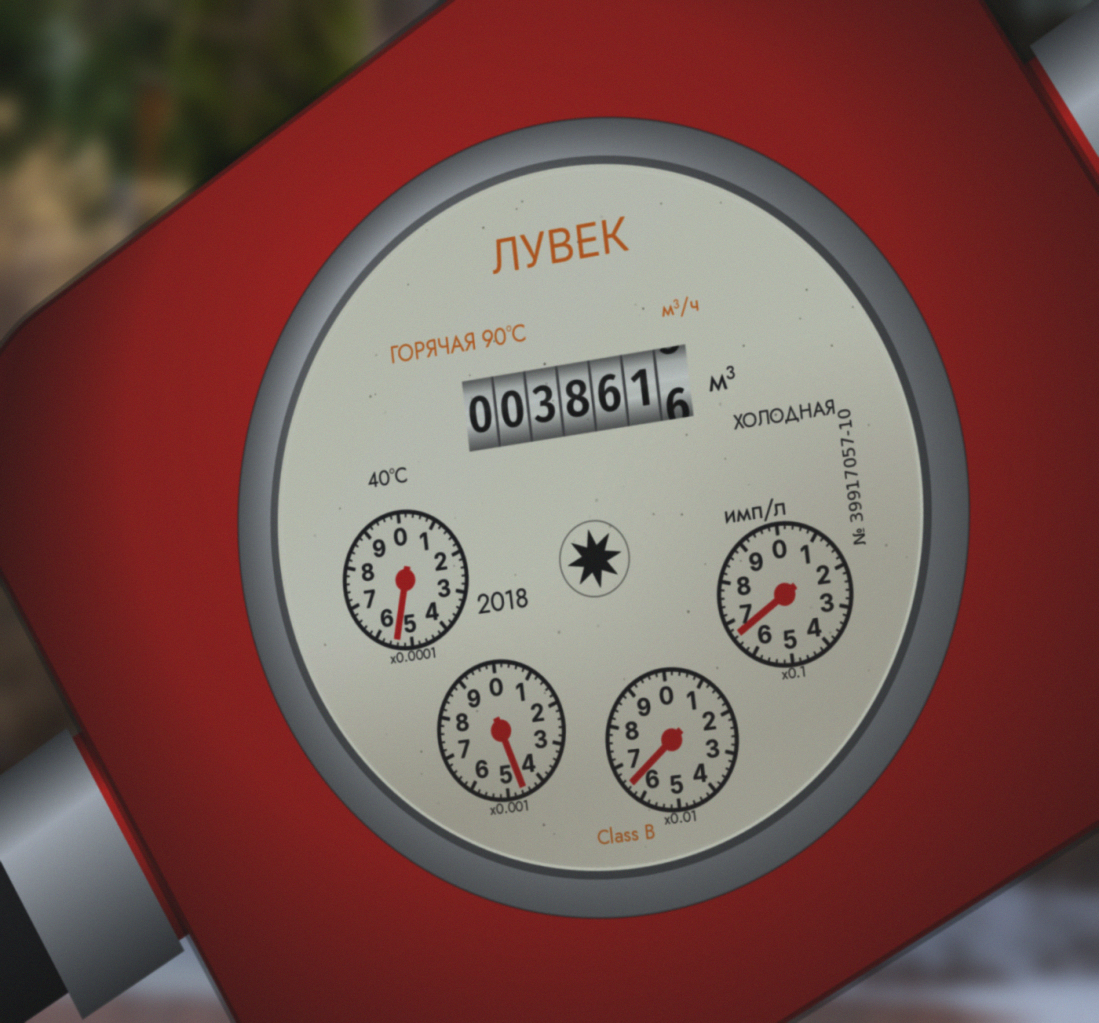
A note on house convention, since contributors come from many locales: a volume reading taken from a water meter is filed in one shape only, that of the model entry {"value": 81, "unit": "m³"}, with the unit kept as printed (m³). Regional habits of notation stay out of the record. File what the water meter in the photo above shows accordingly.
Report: {"value": 38615.6645, "unit": "m³"}
